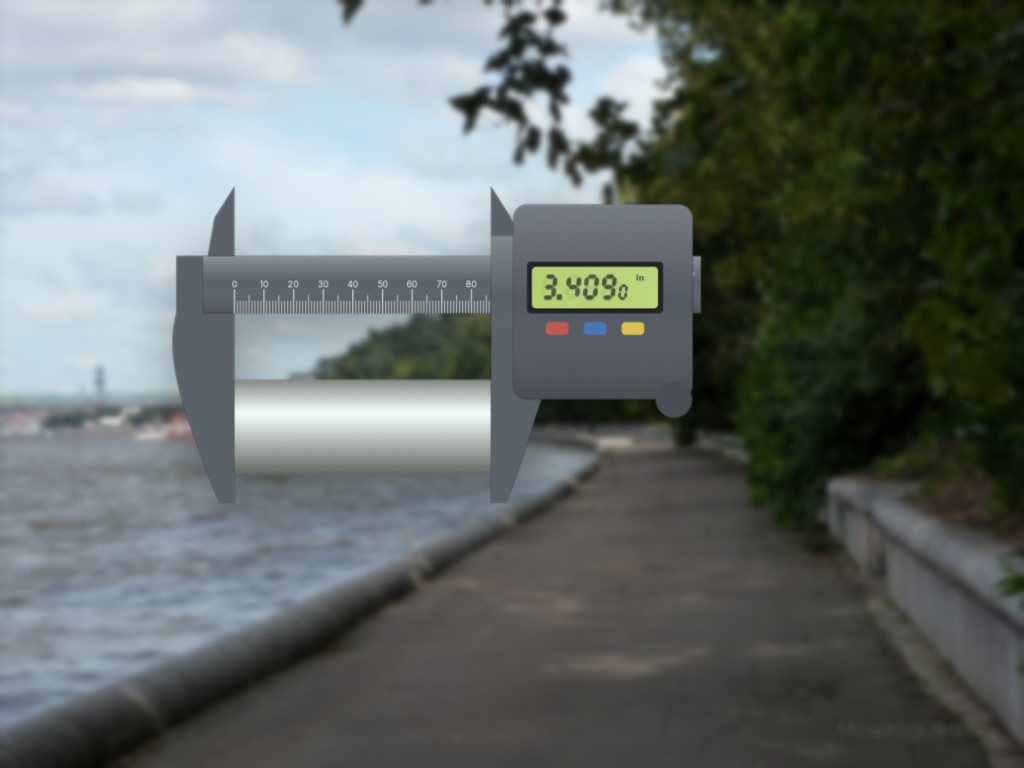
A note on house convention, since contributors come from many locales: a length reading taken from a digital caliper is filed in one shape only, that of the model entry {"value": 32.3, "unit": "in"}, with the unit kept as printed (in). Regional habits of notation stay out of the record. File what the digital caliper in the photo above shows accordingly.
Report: {"value": 3.4090, "unit": "in"}
